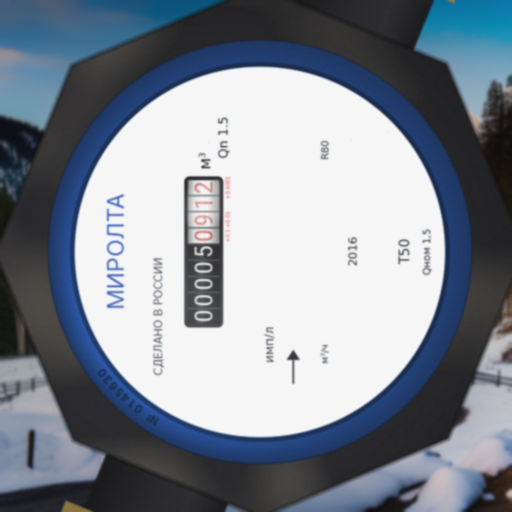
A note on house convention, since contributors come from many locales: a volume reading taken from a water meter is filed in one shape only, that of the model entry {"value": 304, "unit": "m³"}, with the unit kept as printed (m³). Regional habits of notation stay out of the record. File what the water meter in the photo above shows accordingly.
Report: {"value": 5.0912, "unit": "m³"}
